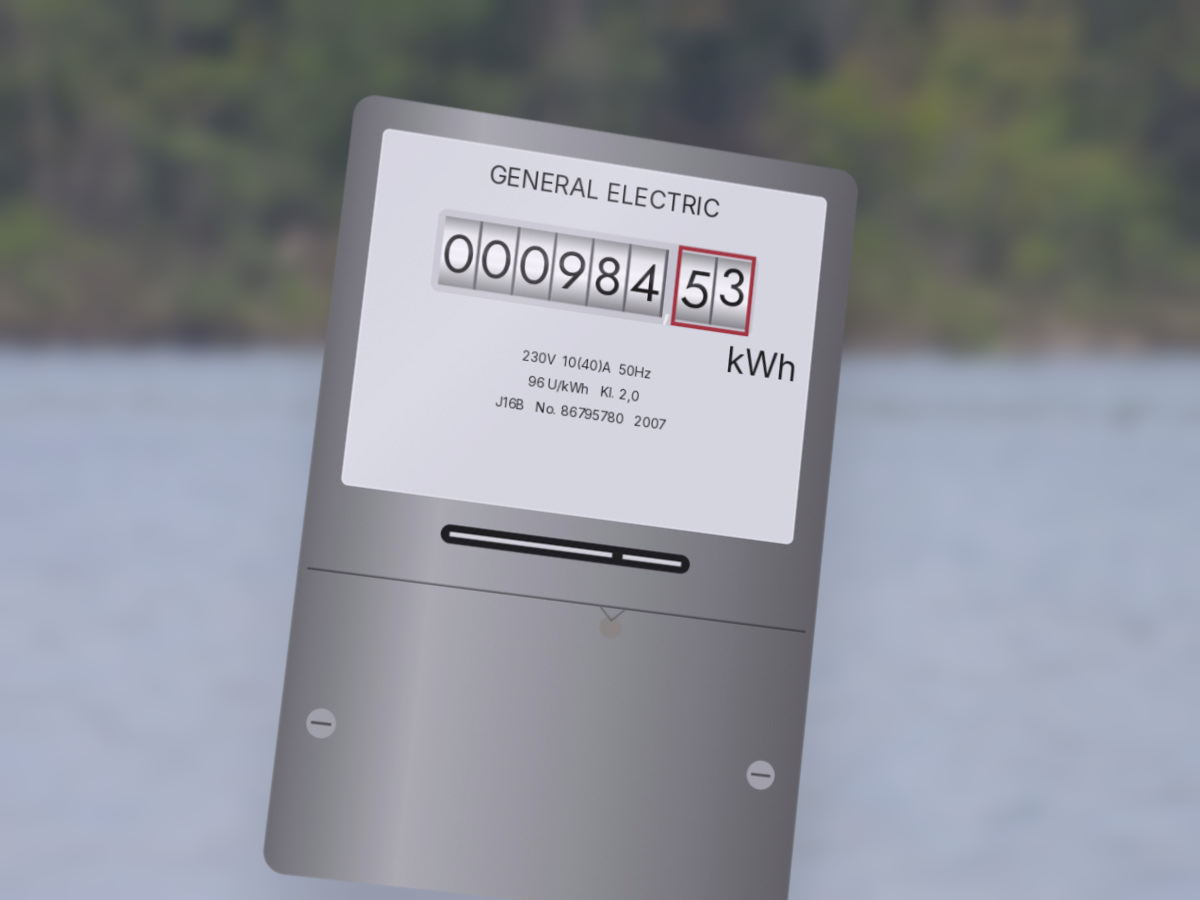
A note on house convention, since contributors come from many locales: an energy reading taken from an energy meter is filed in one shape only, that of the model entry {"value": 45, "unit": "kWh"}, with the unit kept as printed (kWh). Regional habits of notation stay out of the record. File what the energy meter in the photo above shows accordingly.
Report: {"value": 984.53, "unit": "kWh"}
